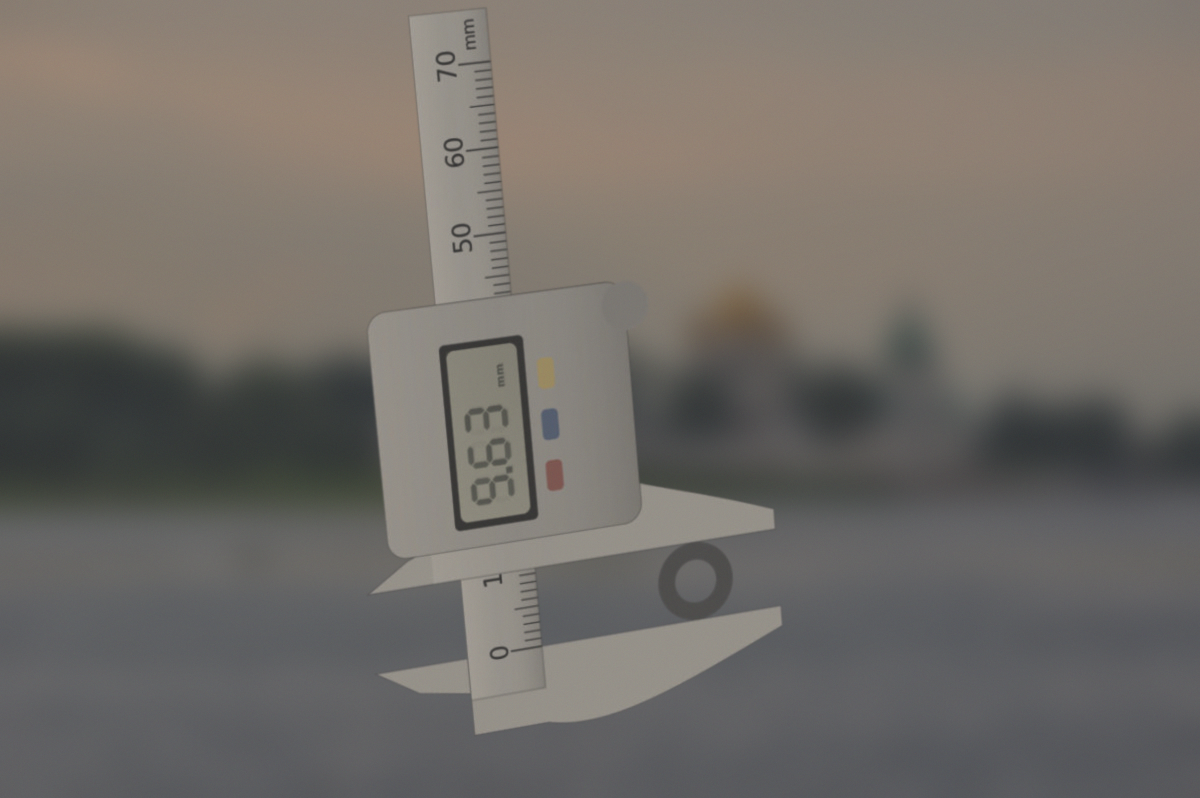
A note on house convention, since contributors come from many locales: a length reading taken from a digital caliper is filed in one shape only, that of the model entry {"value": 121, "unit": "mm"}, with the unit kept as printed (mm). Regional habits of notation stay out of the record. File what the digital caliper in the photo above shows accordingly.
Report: {"value": 9.63, "unit": "mm"}
